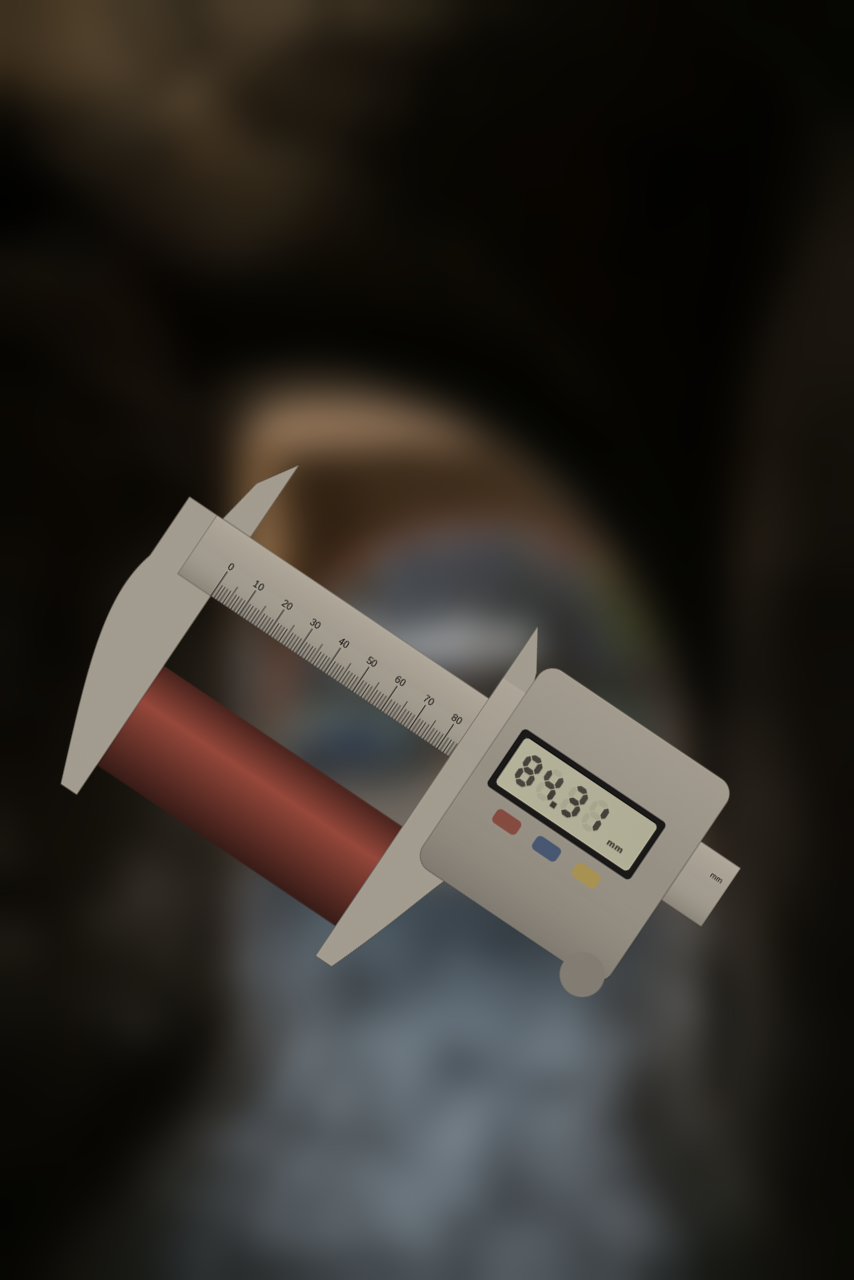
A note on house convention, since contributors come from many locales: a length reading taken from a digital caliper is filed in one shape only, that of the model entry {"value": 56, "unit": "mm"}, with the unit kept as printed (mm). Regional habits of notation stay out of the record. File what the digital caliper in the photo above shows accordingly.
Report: {"value": 84.31, "unit": "mm"}
